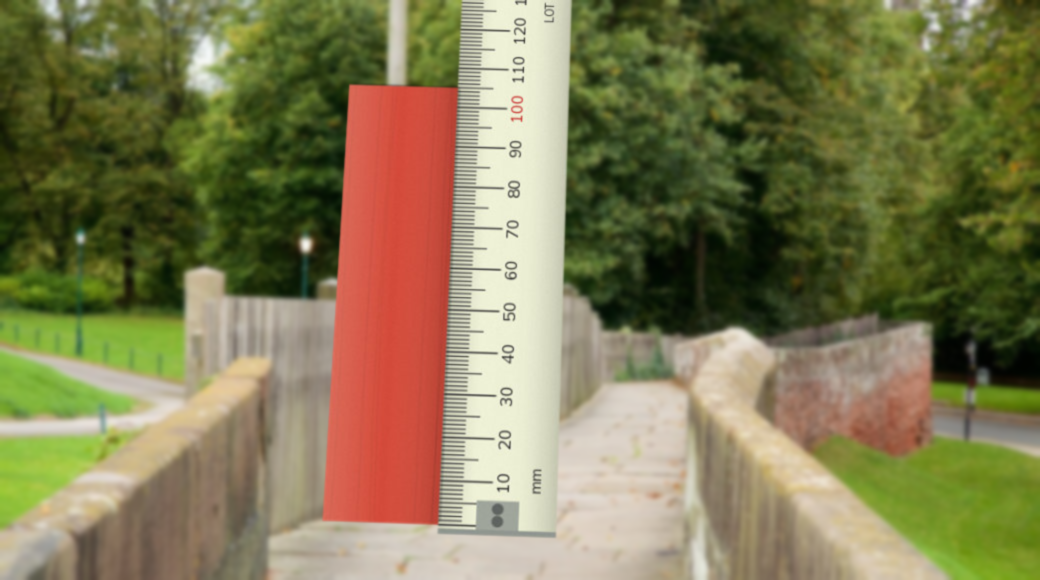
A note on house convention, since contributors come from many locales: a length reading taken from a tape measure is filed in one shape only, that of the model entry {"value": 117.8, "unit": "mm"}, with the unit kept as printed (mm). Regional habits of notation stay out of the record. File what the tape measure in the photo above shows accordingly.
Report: {"value": 105, "unit": "mm"}
